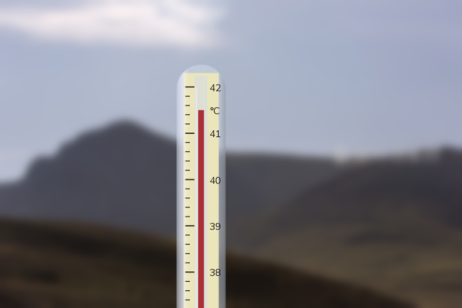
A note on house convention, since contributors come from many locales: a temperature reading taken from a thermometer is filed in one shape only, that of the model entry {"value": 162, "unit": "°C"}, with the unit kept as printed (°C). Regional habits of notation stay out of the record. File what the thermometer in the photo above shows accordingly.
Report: {"value": 41.5, "unit": "°C"}
